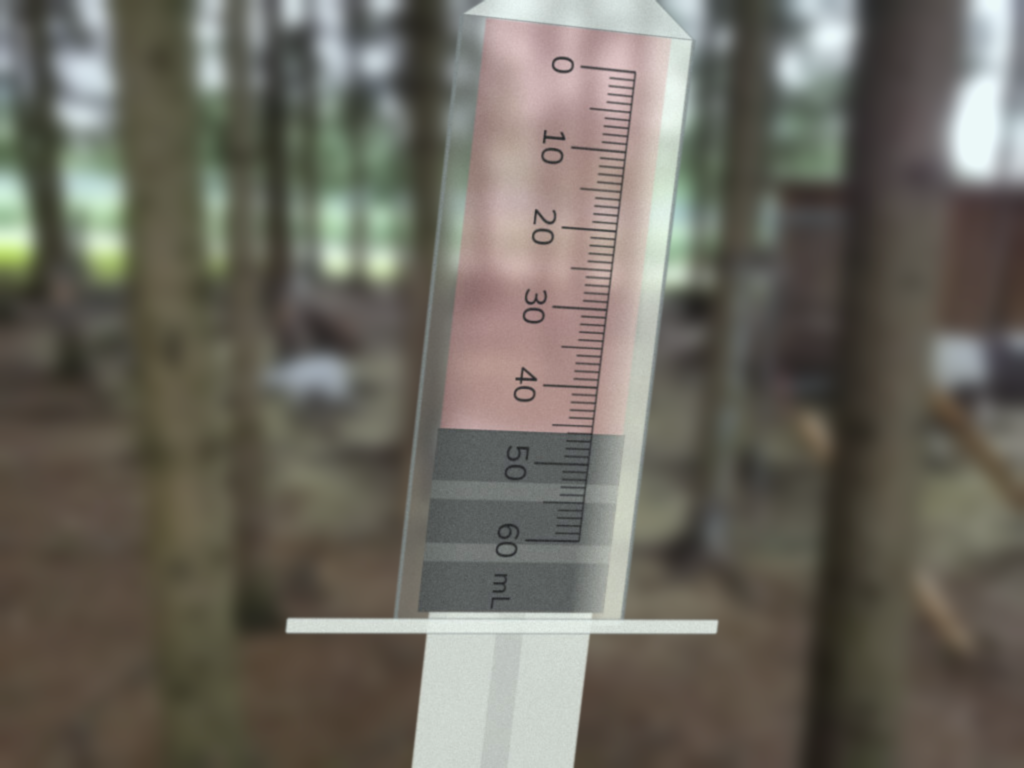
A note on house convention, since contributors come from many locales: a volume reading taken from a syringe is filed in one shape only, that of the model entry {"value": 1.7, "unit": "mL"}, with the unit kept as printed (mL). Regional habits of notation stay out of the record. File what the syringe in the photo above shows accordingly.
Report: {"value": 46, "unit": "mL"}
